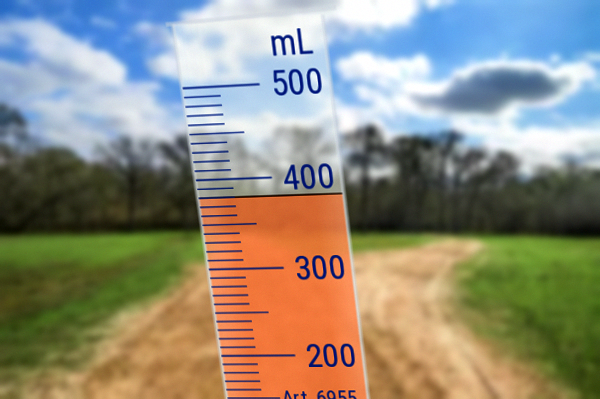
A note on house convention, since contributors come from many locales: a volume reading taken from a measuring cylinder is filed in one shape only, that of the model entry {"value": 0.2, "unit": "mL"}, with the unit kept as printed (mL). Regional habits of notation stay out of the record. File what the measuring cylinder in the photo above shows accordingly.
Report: {"value": 380, "unit": "mL"}
